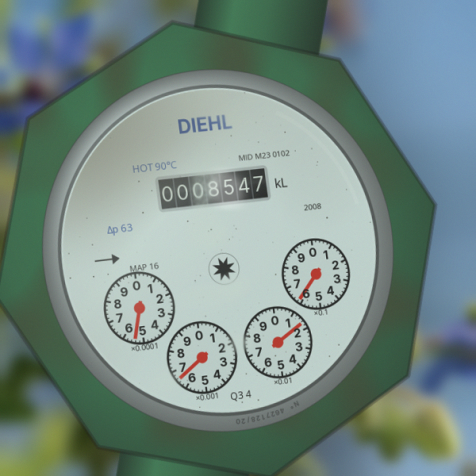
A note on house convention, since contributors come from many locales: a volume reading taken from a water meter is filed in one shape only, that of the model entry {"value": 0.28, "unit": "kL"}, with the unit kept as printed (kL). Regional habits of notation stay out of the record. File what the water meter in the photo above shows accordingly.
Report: {"value": 8547.6165, "unit": "kL"}
